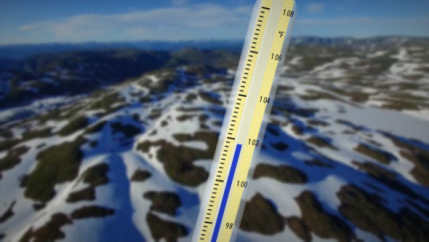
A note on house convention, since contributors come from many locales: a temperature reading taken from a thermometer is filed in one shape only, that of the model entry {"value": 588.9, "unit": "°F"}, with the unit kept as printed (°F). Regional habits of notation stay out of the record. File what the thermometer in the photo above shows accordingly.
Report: {"value": 101.8, "unit": "°F"}
